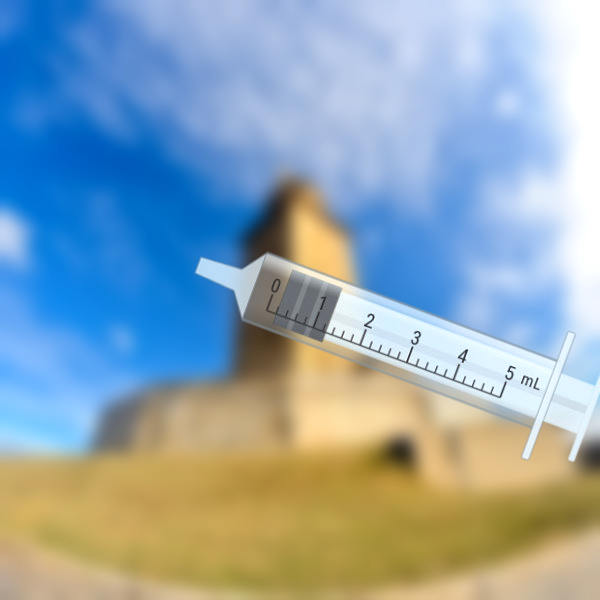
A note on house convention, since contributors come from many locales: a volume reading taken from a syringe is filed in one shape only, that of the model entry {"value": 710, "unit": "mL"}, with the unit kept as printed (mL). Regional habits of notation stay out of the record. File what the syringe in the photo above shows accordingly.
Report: {"value": 0.2, "unit": "mL"}
